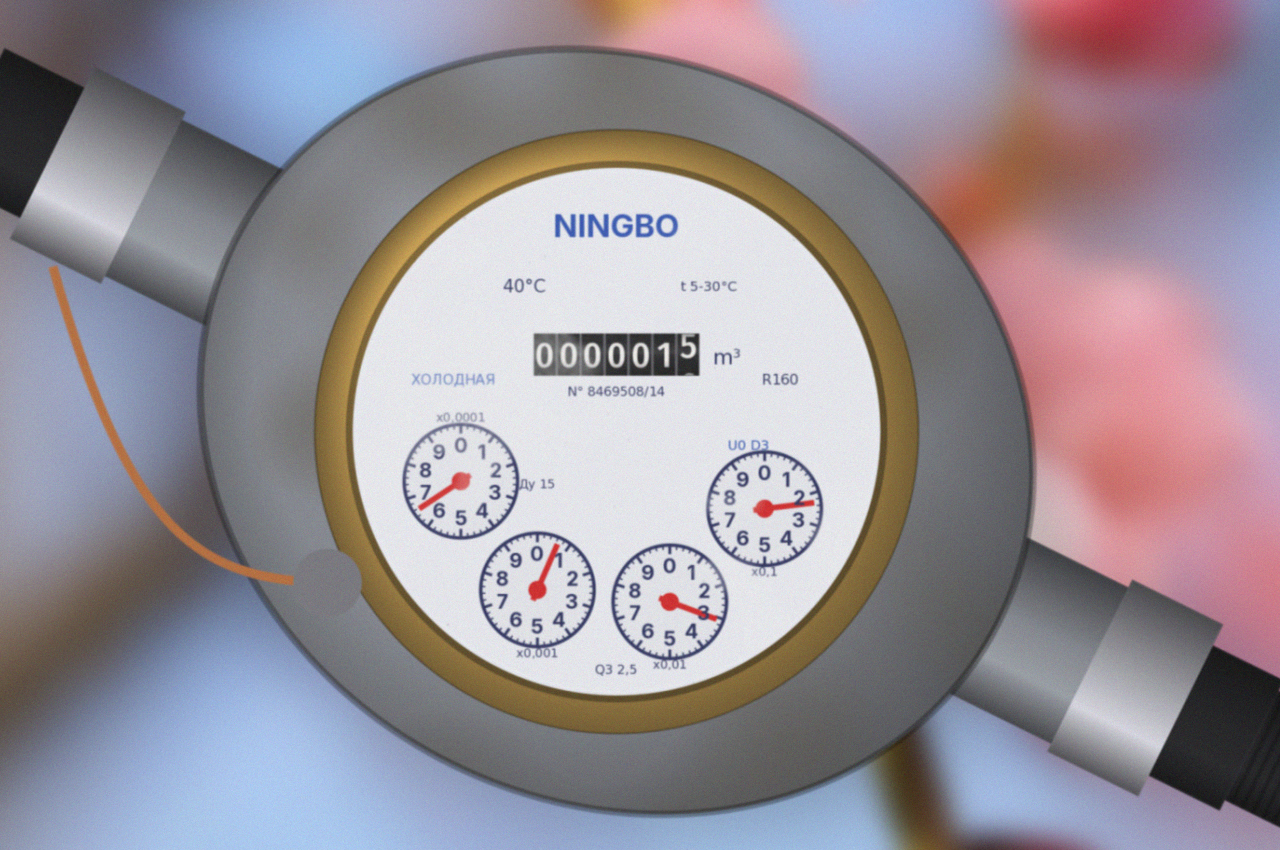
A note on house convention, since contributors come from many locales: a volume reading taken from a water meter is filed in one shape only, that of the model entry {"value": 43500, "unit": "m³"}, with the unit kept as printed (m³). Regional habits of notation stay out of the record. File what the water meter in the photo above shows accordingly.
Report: {"value": 15.2306, "unit": "m³"}
